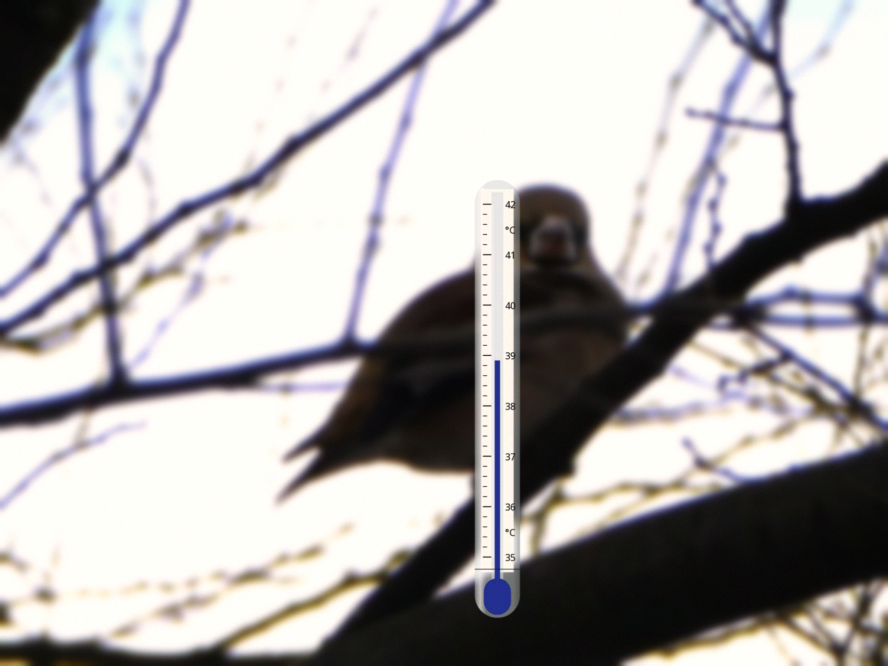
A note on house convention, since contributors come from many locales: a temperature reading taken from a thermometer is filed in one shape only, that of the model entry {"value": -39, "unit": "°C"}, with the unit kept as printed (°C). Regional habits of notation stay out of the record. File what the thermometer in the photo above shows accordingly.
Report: {"value": 38.9, "unit": "°C"}
